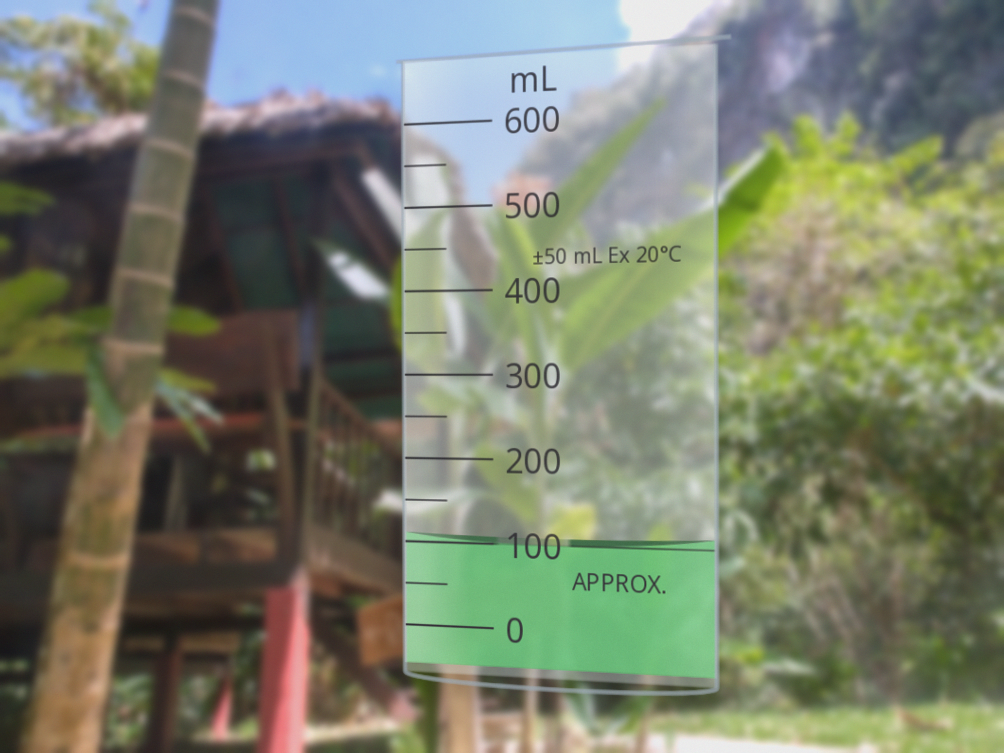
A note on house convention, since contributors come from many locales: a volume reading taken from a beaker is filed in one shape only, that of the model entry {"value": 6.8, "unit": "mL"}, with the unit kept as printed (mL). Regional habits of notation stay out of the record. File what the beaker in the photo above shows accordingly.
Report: {"value": 100, "unit": "mL"}
